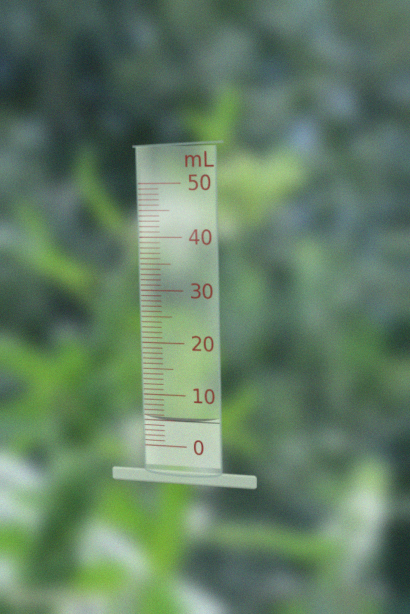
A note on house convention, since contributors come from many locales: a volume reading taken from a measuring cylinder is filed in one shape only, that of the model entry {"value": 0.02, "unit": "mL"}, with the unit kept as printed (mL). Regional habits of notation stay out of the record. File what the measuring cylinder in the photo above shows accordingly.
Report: {"value": 5, "unit": "mL"}
